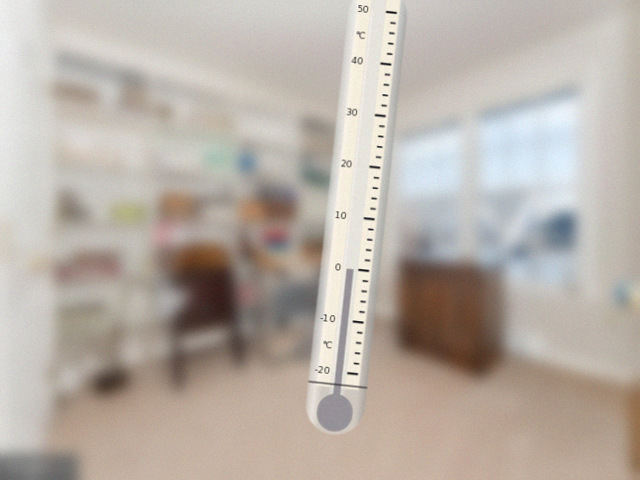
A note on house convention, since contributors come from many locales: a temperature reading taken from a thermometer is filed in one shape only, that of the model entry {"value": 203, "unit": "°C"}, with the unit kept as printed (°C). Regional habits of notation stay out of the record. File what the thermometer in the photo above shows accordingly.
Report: {"value": 0, "unit": "°C"}
